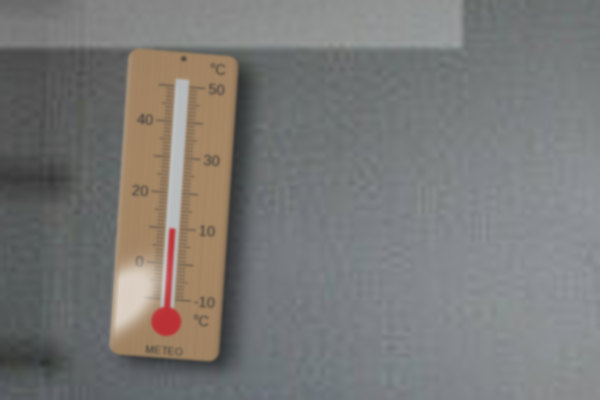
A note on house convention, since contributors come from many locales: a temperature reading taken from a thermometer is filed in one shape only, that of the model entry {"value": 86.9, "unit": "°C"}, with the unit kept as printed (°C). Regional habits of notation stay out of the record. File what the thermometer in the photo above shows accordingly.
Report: {"value": 10, "unit": "°C"}
